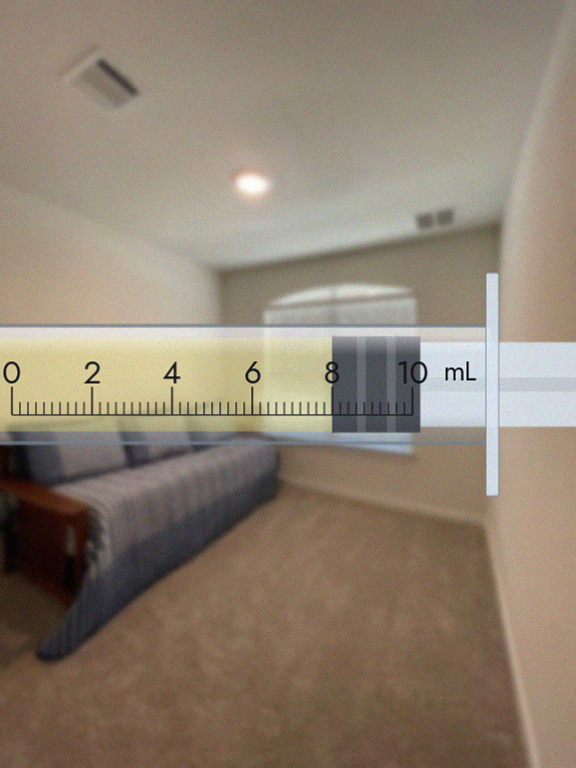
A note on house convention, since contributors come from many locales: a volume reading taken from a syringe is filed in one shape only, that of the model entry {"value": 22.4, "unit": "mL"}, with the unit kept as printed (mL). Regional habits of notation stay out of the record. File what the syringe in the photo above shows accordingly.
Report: {"value": 8, "unit": "mL"}
